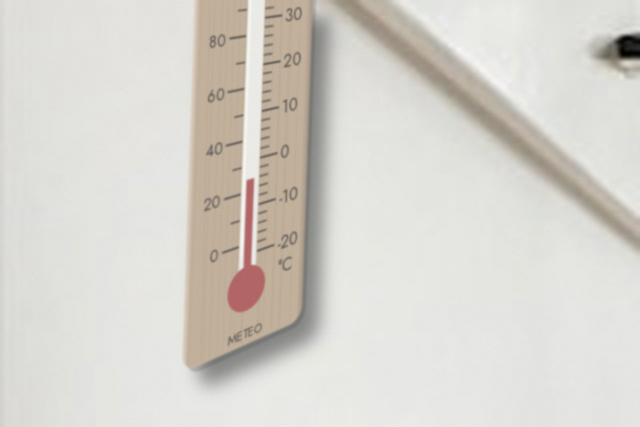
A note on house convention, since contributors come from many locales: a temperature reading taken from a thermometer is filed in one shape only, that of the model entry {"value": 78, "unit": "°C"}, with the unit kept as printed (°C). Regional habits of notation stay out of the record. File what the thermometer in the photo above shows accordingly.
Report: {"value": -4, "unit": "°C"}
